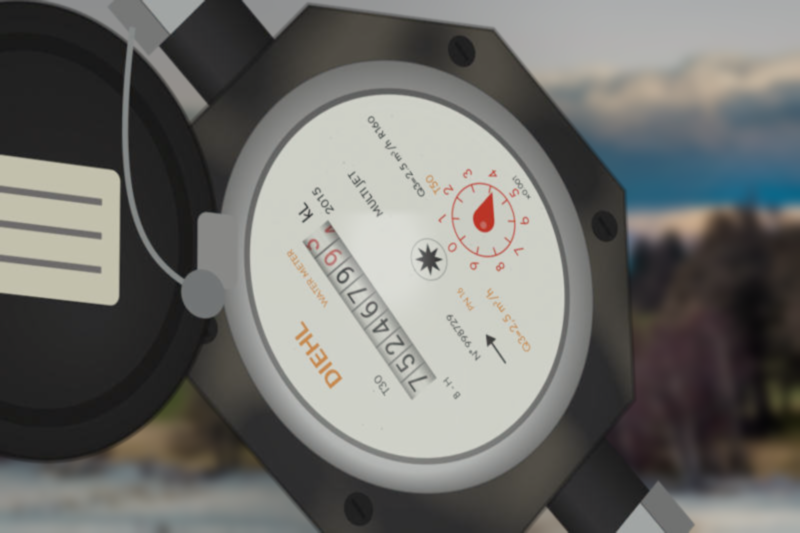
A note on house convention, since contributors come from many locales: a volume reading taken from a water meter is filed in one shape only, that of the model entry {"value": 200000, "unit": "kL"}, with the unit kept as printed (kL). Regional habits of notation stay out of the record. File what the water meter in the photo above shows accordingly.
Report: {"value": 7524679.934, "unit": "kL"}
